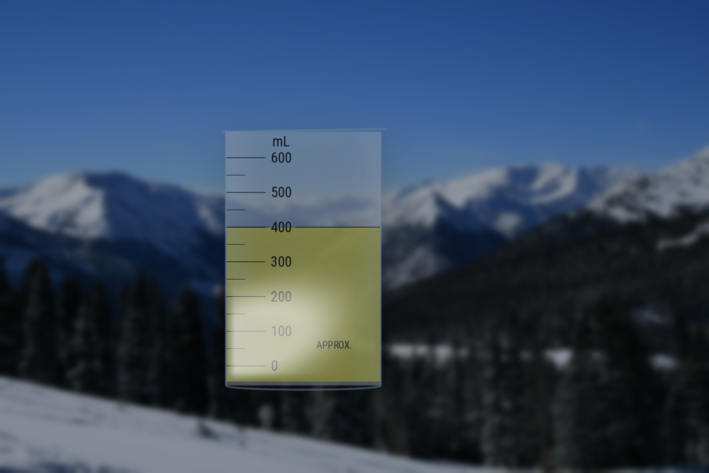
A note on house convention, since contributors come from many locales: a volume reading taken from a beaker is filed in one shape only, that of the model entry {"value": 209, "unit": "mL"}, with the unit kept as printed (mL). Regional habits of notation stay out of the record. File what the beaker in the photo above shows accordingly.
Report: {"value": 400, "unit": "mL"}
